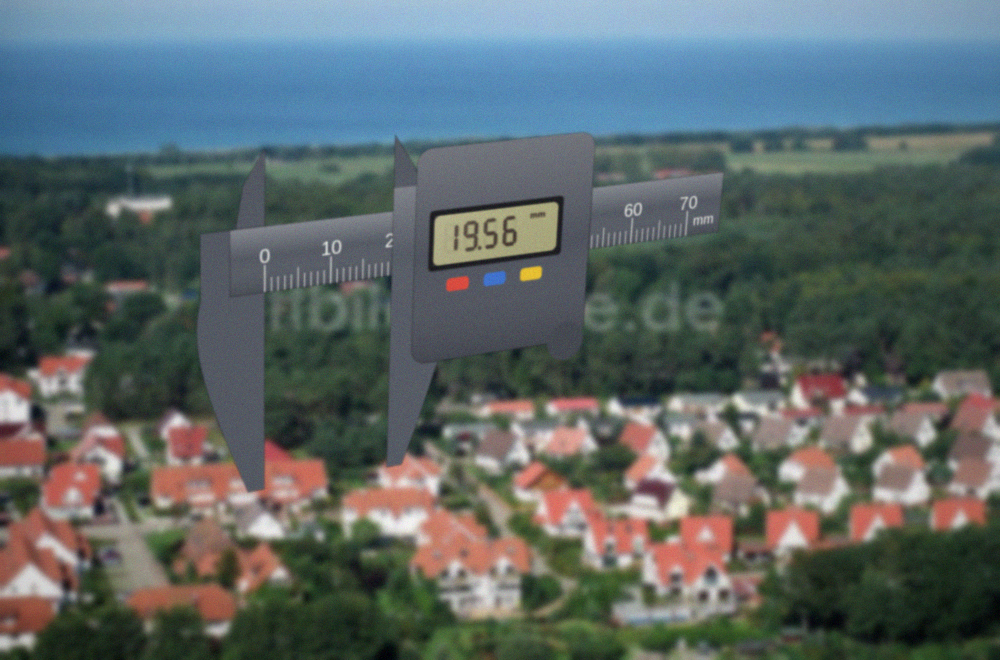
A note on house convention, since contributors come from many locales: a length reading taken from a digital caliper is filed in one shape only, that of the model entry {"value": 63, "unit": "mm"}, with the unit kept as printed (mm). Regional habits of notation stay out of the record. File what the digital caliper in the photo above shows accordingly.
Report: {"value": 19.56, "unit": "mm"}
